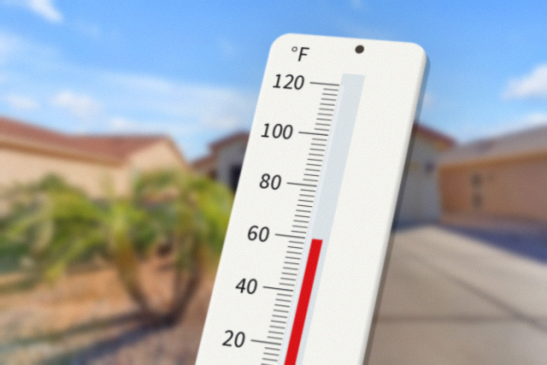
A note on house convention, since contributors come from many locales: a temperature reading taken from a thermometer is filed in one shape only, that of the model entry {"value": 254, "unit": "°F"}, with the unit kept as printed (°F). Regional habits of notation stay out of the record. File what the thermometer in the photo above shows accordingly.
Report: {"value": 60, "unit": "°F"}
